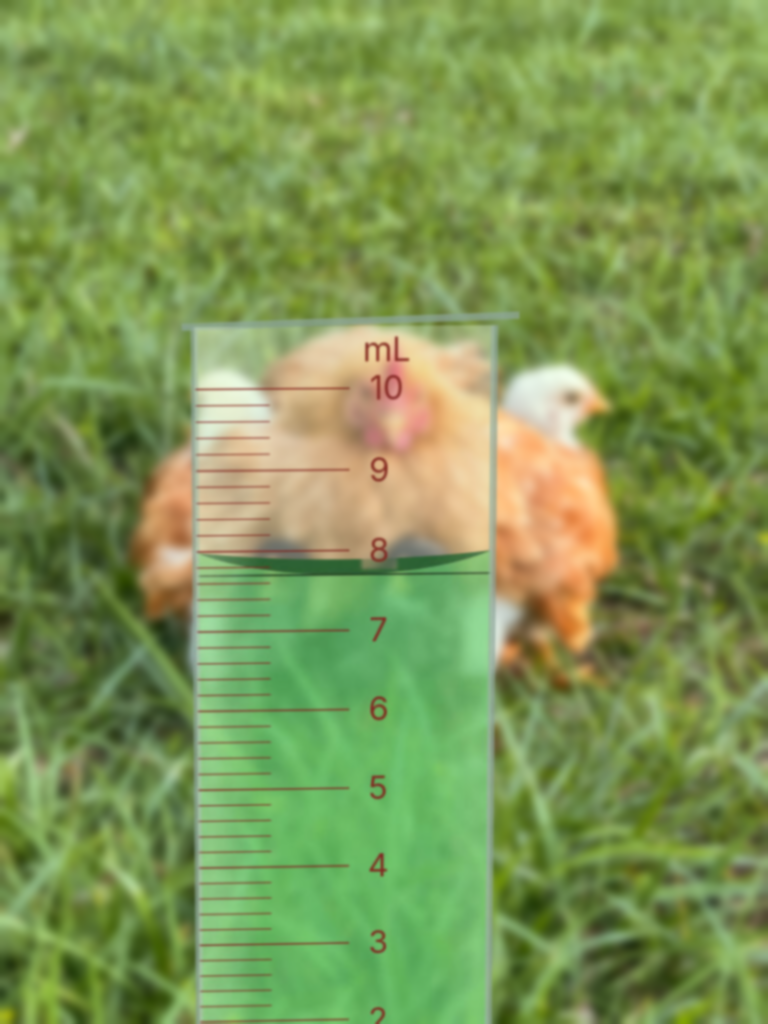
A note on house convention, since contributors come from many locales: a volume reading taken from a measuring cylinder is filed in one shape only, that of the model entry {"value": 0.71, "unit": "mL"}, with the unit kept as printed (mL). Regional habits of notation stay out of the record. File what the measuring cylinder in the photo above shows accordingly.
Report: {"value": 7.7, "unit": "mL"}
